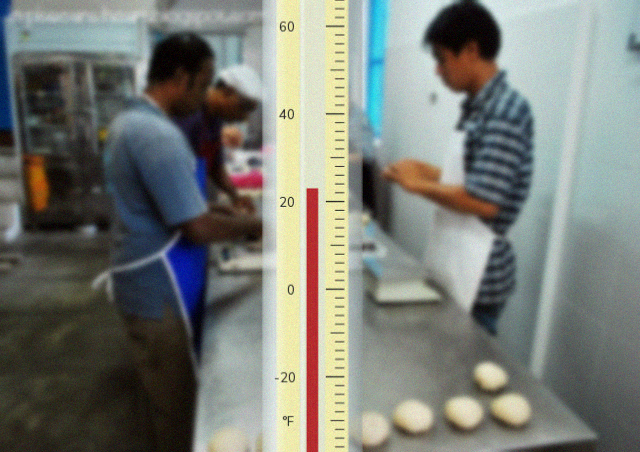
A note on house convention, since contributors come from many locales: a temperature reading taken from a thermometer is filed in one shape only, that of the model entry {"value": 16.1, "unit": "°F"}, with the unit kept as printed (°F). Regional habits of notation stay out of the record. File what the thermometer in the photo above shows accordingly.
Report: {"value": 23, "unit": "°F"}
